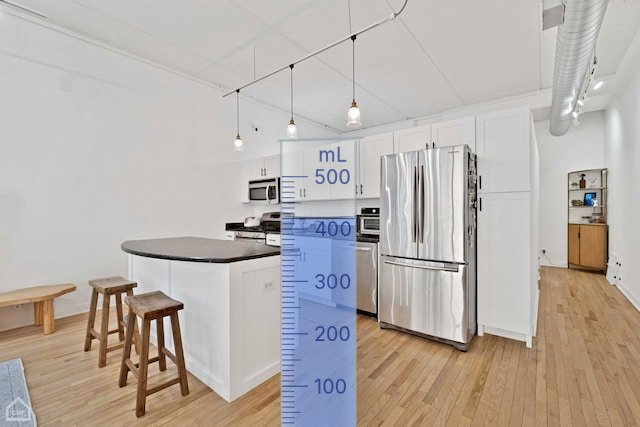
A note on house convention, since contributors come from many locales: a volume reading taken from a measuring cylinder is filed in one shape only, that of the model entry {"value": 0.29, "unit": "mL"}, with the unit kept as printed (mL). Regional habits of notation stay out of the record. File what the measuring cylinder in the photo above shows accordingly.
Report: {"value": 420, "unit": "mL"}
